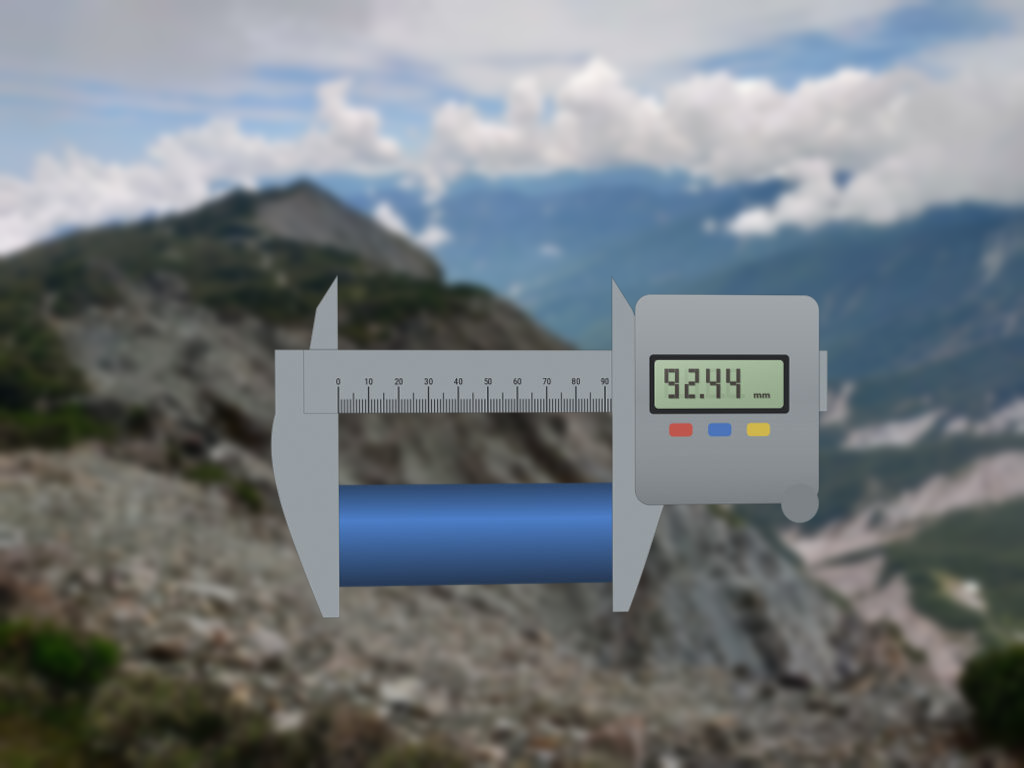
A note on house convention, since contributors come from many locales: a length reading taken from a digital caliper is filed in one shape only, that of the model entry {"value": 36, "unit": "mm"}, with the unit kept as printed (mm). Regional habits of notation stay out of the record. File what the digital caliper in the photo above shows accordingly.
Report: {"value": 92.44, "unit": "mm"}
